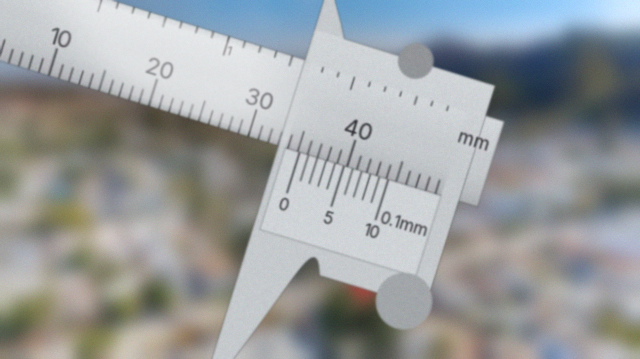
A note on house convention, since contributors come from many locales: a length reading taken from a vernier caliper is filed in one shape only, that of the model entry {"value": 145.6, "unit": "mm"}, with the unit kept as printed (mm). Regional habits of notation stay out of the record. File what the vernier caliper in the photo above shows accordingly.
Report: {"value": 35.2, "unit": "mm"}
